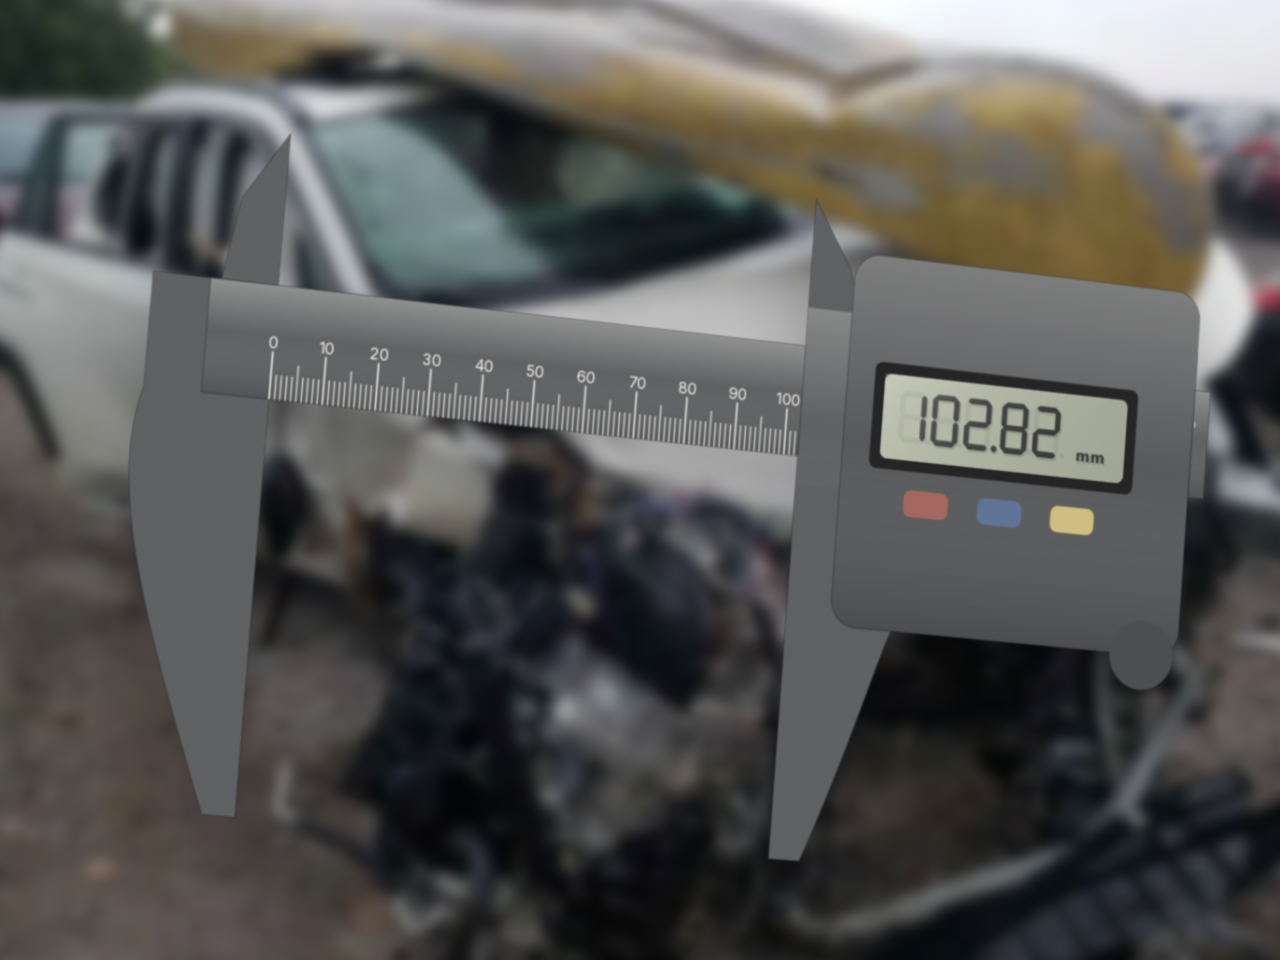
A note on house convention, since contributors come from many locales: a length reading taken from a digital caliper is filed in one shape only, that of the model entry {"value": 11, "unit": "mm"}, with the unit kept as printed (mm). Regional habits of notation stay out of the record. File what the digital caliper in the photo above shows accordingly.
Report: {"value": 102.82, "unit": "mm"}
